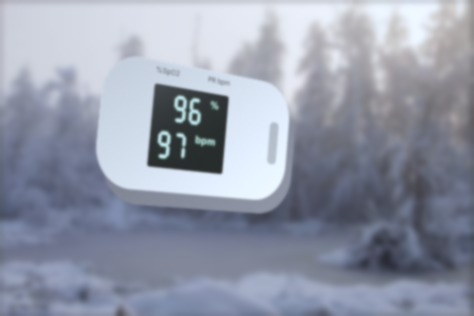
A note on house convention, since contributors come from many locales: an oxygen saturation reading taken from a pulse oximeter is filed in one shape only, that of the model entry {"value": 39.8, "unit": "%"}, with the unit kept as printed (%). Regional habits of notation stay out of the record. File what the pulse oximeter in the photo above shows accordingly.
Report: {"value": 96, "unit": "%"}
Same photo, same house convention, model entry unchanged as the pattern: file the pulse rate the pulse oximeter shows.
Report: {"value": 97, "unit": "bpm"}
